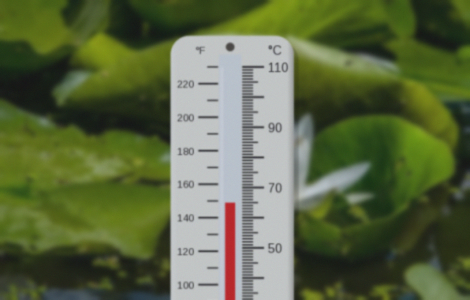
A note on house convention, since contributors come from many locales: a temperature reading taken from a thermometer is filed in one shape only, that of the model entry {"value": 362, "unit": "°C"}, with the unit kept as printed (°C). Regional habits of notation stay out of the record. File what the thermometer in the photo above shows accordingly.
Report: {"value": 65, "unit": "°C"}
